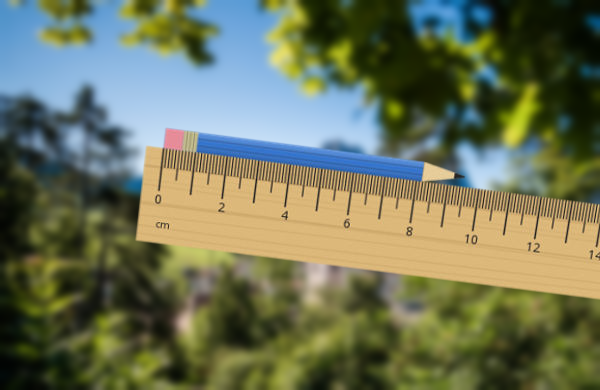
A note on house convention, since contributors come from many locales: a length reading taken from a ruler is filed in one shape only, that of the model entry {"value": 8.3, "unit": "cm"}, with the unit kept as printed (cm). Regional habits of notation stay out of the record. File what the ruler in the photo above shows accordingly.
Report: {"value": 9.5, "unit": "cm"}
